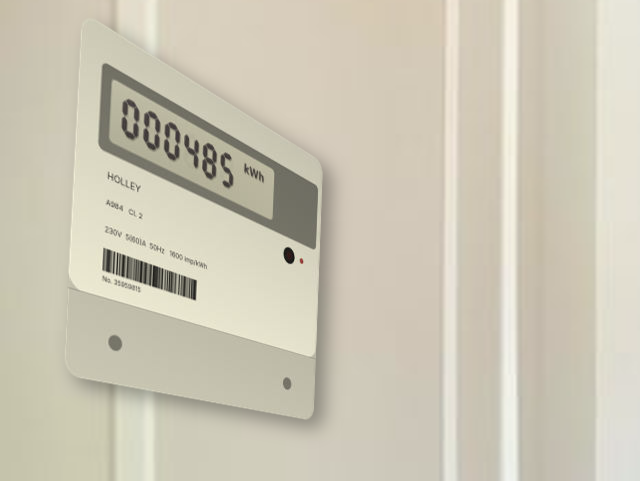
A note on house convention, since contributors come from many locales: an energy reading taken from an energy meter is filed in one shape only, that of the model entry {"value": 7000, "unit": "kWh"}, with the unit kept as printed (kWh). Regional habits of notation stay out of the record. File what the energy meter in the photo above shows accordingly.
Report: {"value": 485, "unit": "kWh"}
